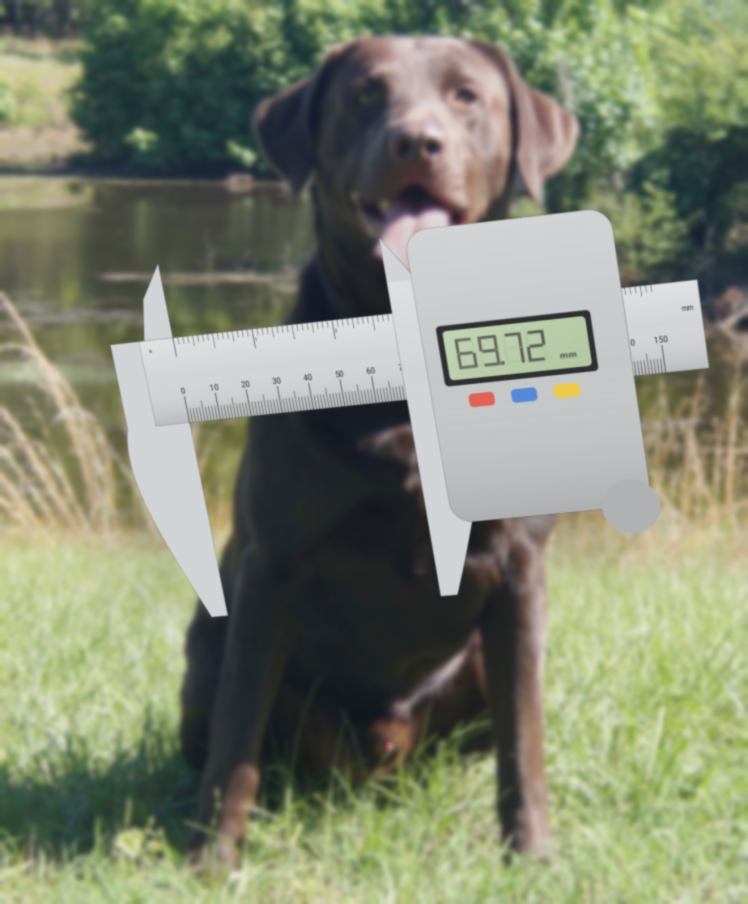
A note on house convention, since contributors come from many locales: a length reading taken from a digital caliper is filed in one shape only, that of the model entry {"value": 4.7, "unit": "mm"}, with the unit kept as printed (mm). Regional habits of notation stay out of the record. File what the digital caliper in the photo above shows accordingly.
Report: {"value": 69.72, "unit": "mm"}
